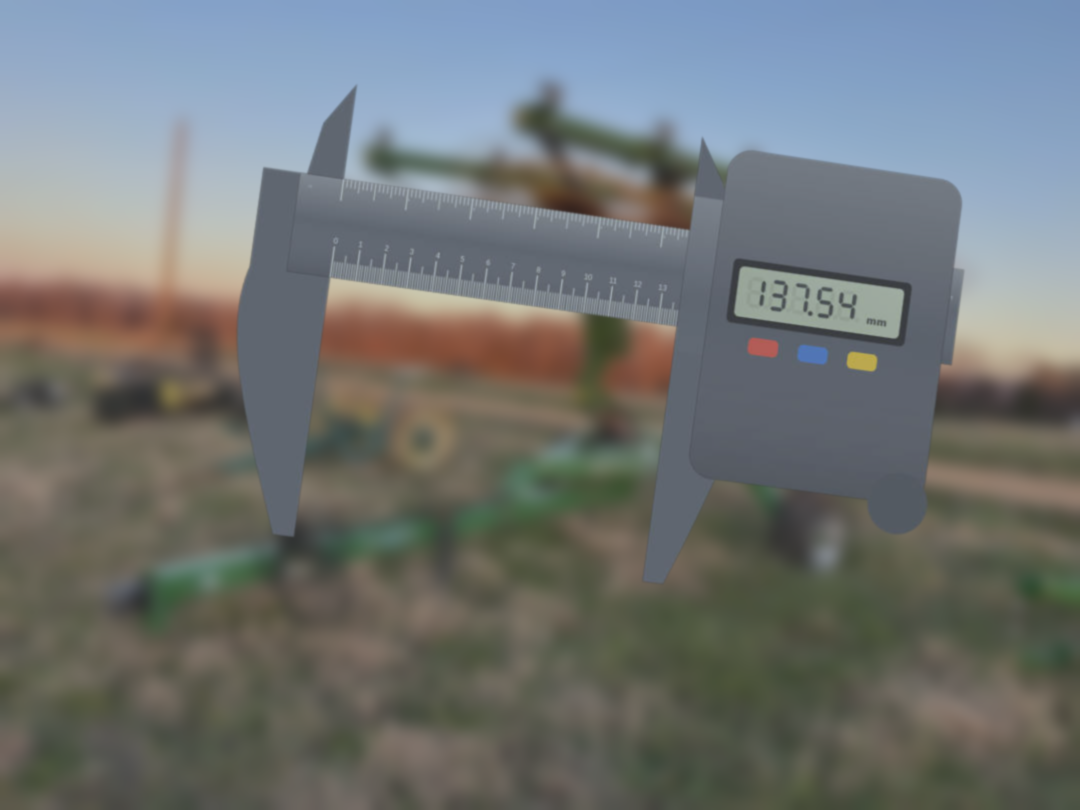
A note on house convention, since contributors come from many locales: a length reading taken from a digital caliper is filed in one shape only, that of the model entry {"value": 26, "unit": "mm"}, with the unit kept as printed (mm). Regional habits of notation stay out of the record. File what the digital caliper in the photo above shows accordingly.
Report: {"value": 137.54, "unit": "mm"}
